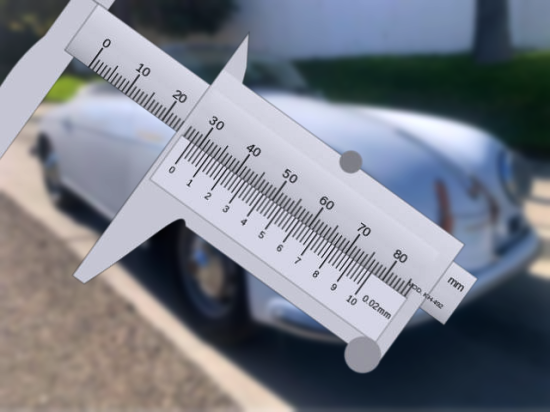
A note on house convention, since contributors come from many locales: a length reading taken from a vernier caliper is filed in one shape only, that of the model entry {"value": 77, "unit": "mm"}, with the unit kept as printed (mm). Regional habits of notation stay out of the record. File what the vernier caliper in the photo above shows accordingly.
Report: {"value": 28.0, "unit": "mm"}
